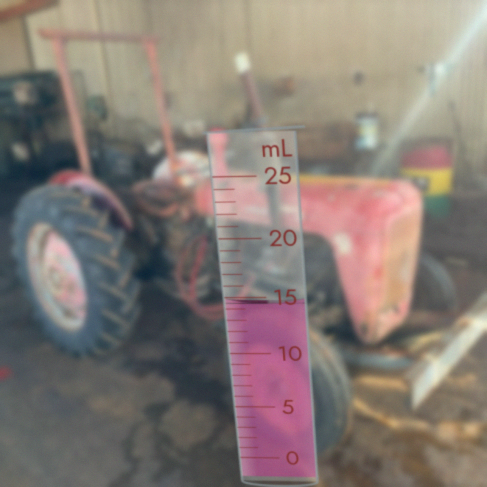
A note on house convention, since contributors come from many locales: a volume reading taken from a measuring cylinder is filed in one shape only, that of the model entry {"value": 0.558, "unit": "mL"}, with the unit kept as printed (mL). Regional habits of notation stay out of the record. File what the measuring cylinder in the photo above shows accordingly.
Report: {"value": 14.5, "unit": "mL"}
